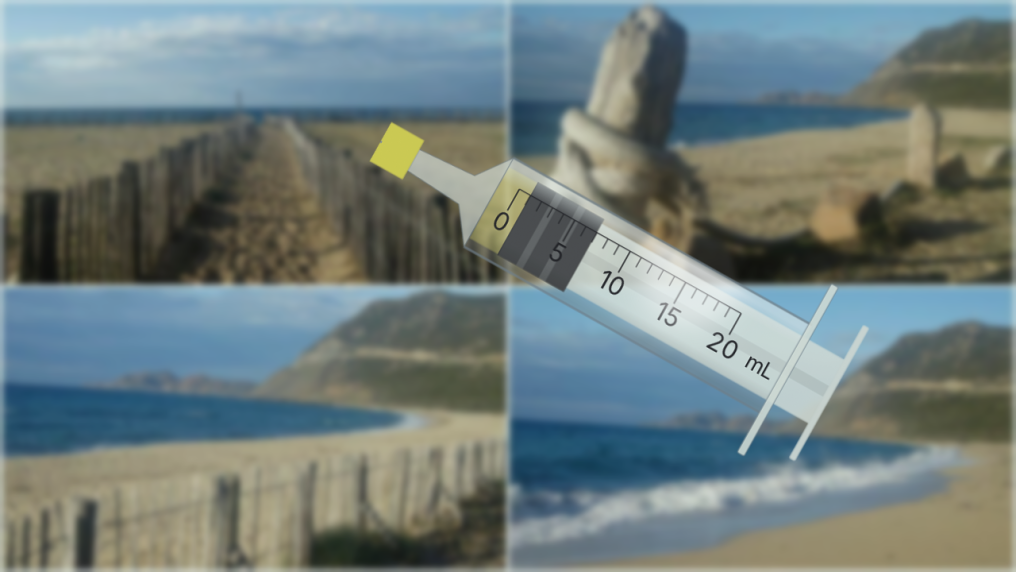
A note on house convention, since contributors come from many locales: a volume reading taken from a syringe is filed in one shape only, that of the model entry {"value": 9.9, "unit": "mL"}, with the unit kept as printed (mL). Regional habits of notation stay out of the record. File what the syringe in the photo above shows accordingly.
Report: {"value": 1, "unit": "mL"}
